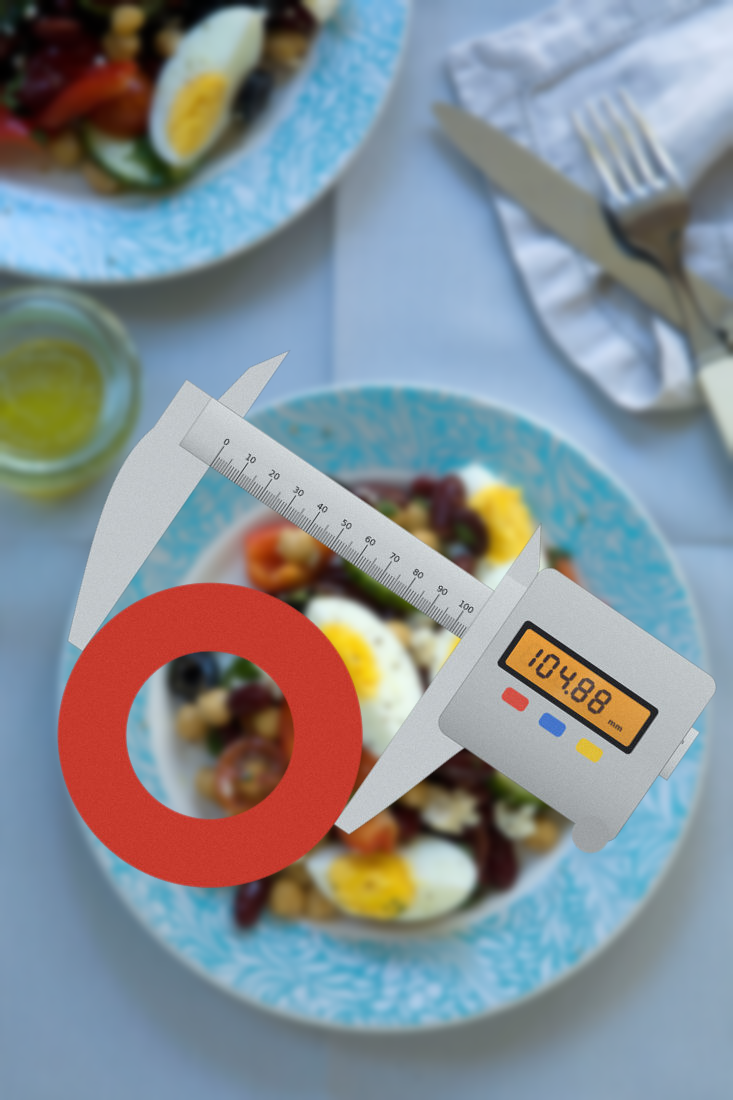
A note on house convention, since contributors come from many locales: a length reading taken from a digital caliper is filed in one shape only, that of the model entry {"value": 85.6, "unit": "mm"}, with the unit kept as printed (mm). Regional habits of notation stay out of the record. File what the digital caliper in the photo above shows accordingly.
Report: {"value": 104.88, "unit": "mm"}
